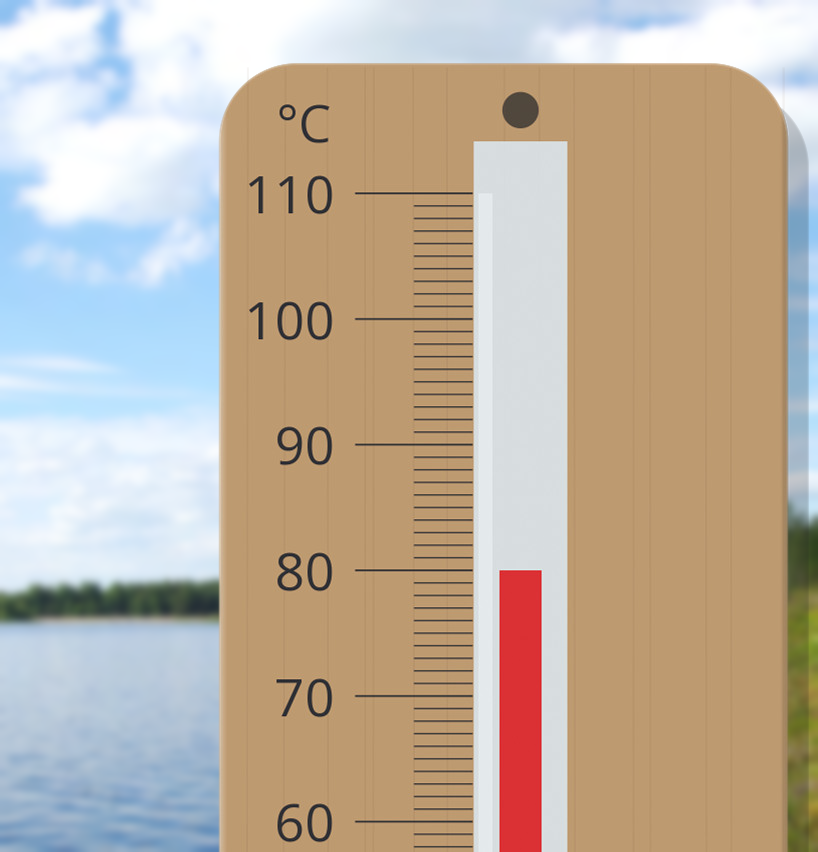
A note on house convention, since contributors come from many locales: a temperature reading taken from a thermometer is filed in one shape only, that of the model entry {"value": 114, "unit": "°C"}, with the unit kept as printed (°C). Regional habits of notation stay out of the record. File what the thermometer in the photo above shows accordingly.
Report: {"value": 80, "unit": "°C"}
